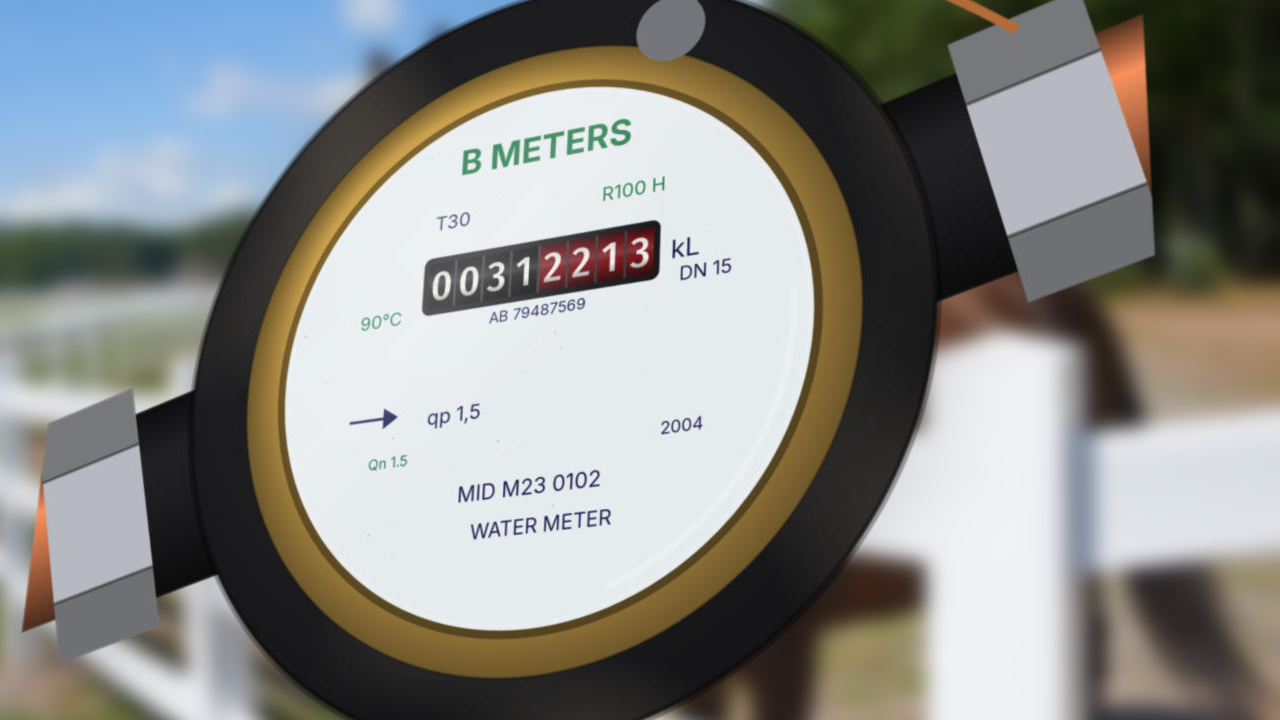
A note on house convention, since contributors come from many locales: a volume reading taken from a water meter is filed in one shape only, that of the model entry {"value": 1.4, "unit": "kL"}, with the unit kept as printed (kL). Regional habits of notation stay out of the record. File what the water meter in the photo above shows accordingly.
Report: {"value": 31.2213, "unit": "kL"}
